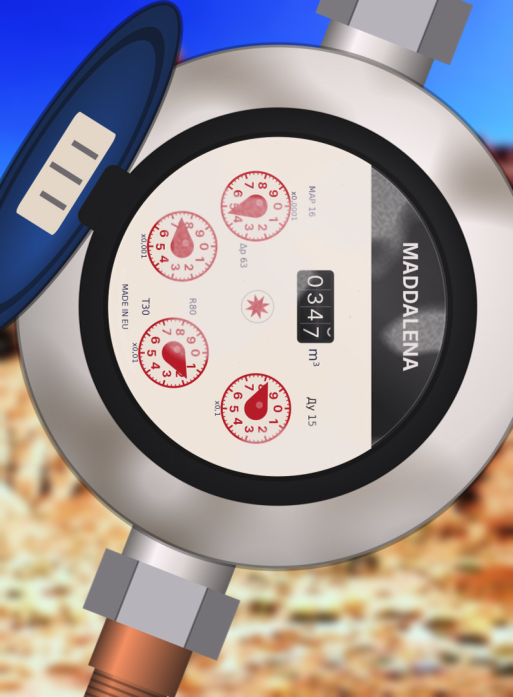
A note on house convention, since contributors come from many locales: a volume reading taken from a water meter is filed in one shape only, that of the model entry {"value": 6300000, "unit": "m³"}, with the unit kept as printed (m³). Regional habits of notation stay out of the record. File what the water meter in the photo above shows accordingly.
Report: {"value": 346.8174, "unit": "m³"}
